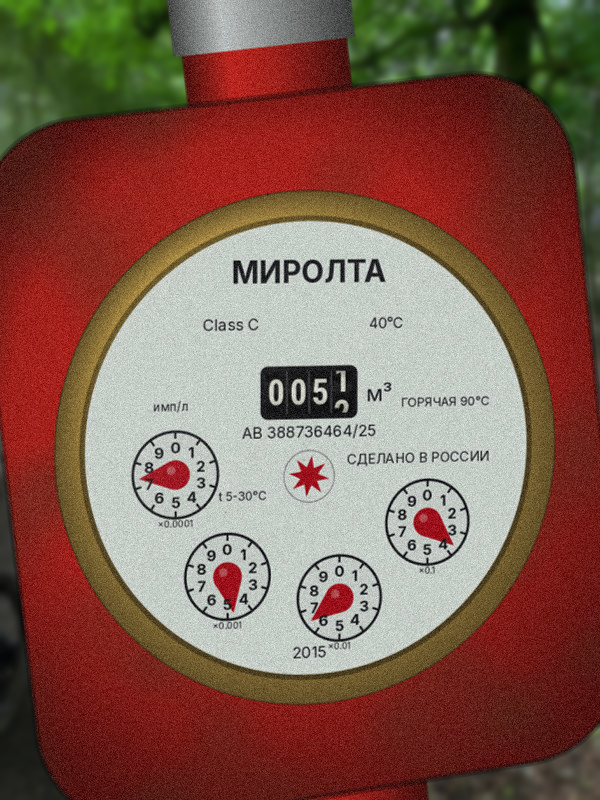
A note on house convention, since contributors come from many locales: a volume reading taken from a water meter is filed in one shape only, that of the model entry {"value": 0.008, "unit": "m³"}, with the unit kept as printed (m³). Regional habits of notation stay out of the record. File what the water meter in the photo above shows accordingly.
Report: {"value": 51.3647, "unit": "m³"}
